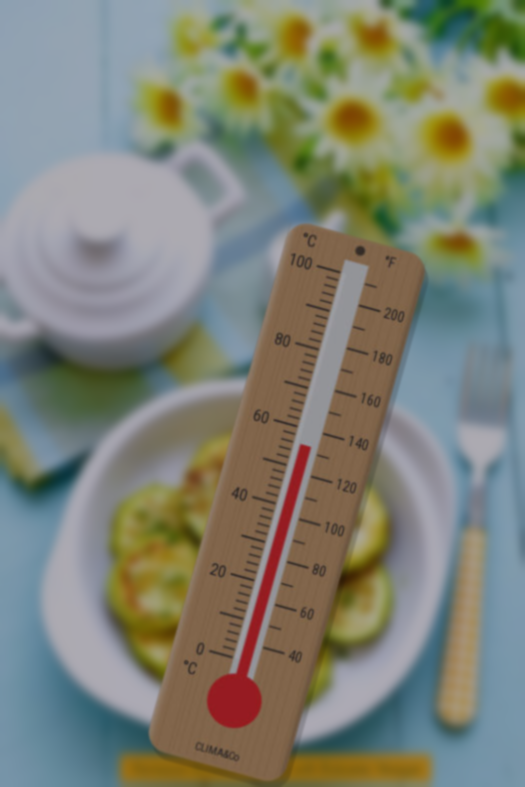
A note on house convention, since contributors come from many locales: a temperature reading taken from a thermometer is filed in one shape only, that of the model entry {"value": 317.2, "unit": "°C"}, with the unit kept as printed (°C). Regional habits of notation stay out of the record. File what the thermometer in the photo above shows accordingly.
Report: {"value": 56, "unit": "°C"}
